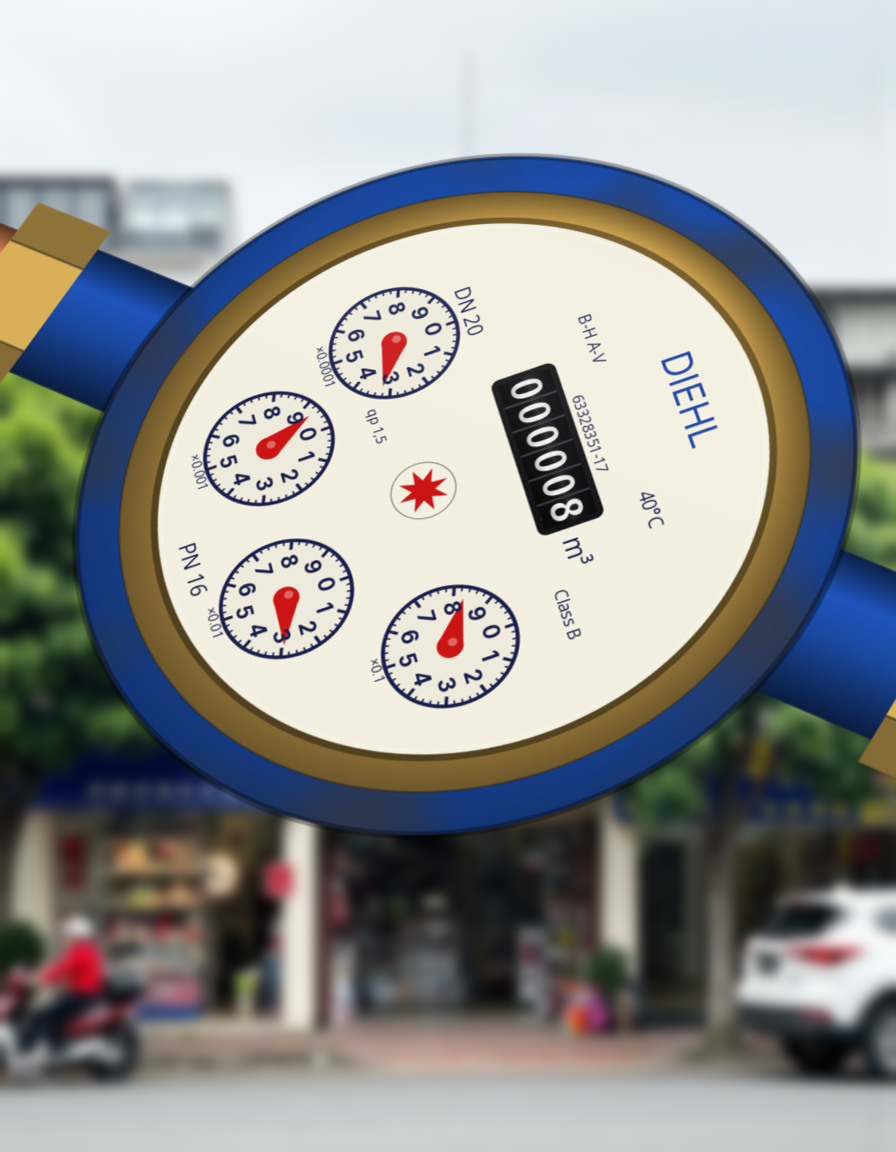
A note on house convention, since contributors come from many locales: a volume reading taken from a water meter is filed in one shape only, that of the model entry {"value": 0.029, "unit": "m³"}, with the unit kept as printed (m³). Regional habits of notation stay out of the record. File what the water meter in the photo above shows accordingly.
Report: {"value": 8.8293, "unit": "m³"}
